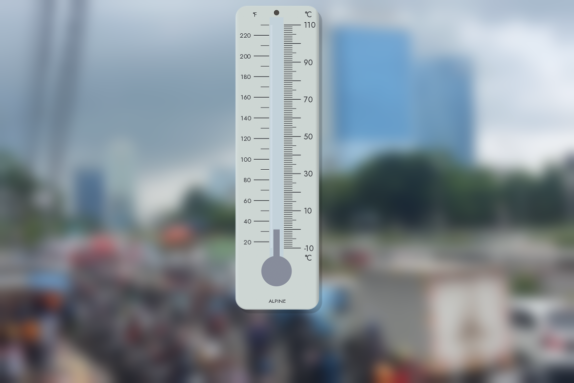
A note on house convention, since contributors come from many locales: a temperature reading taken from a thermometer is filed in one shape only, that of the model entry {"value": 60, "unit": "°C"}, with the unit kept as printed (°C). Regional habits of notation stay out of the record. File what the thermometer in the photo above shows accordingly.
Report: {"value": 0, "unit": "°C"}
